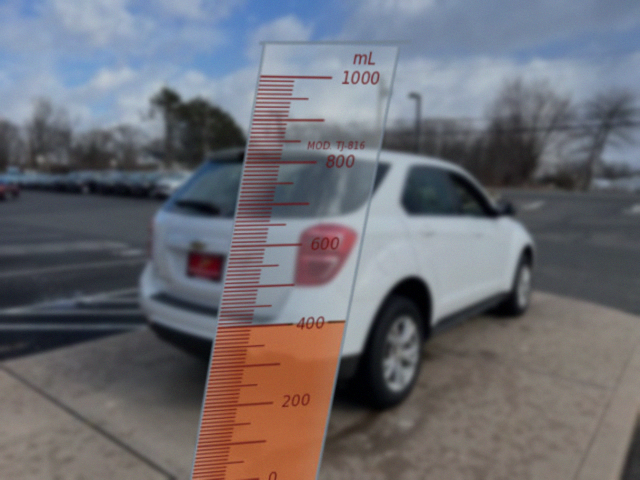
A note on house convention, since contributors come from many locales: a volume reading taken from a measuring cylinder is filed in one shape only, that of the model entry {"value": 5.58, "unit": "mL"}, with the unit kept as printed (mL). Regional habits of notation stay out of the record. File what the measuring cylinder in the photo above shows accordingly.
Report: {"value": 400, "unit": "mL"}
